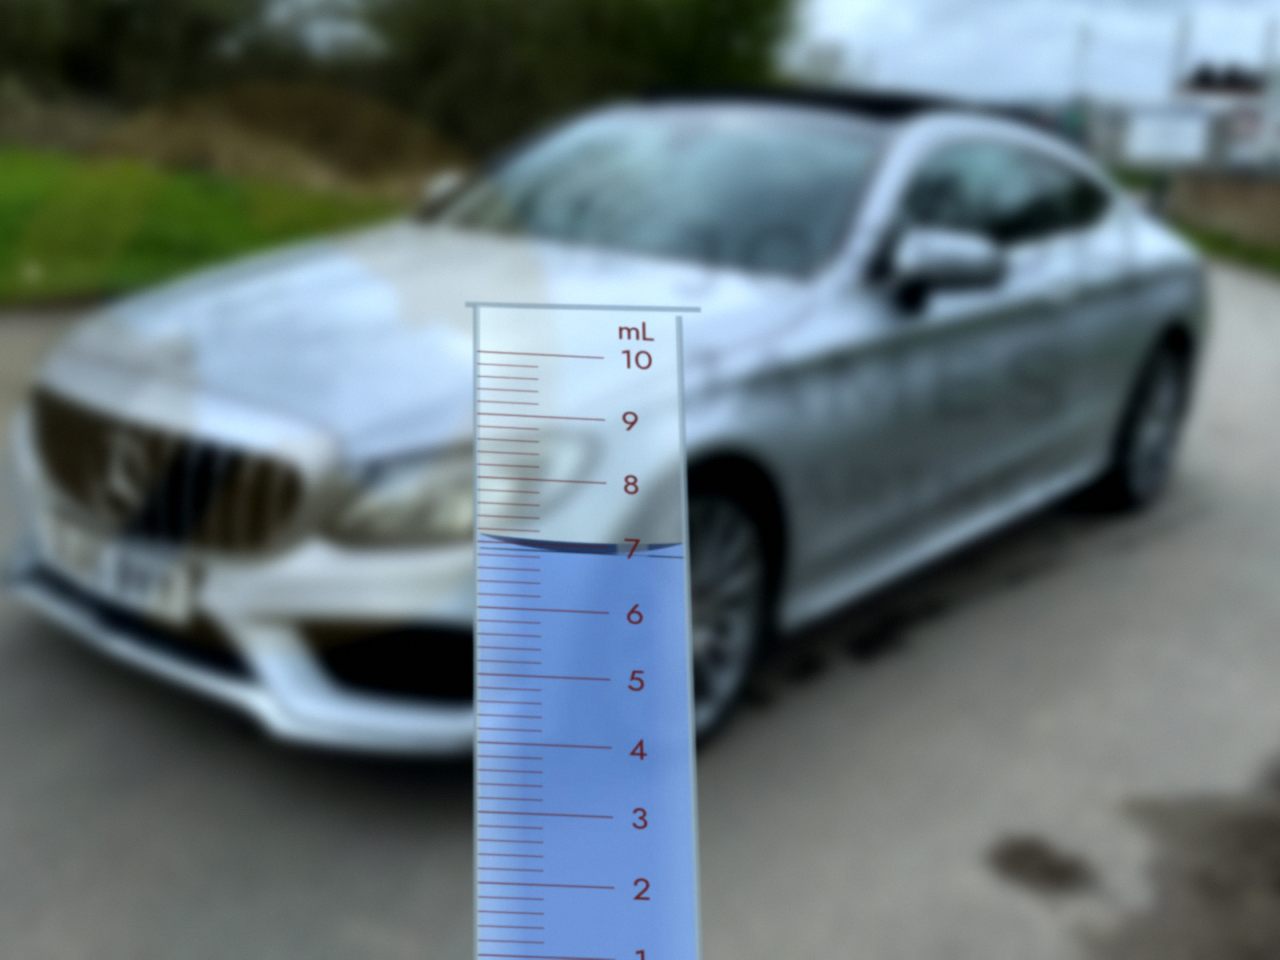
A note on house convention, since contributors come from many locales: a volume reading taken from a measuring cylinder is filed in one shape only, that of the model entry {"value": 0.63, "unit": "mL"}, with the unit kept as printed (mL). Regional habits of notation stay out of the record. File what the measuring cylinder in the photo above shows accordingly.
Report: {"value": 6.9, "unit": "mL"}
